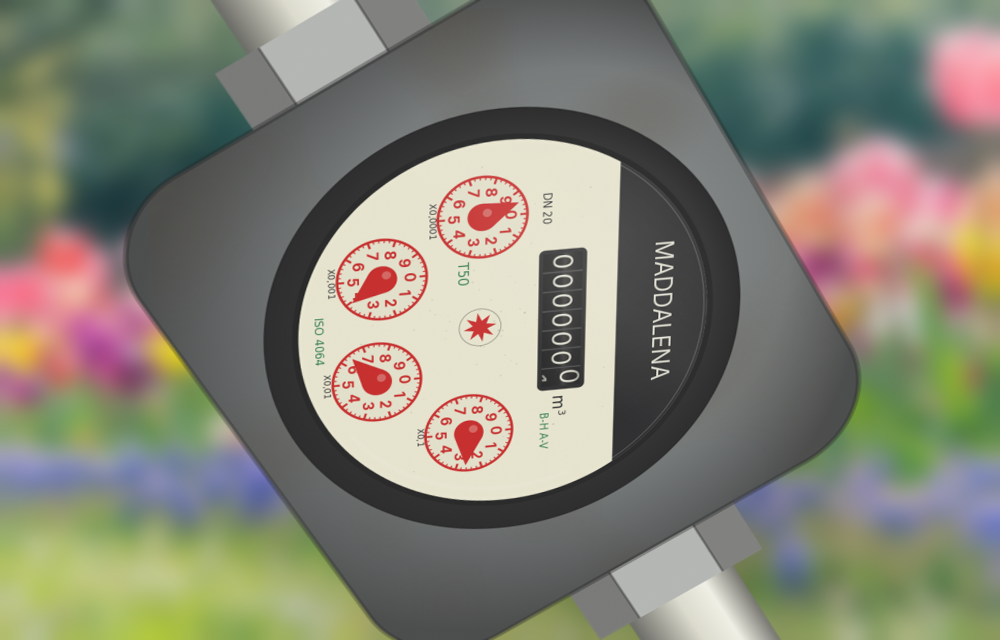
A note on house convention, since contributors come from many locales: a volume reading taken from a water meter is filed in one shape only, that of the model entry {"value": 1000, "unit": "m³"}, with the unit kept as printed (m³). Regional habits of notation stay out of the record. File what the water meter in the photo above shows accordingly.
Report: {"value": 0.2639, "unit": "m³"}
